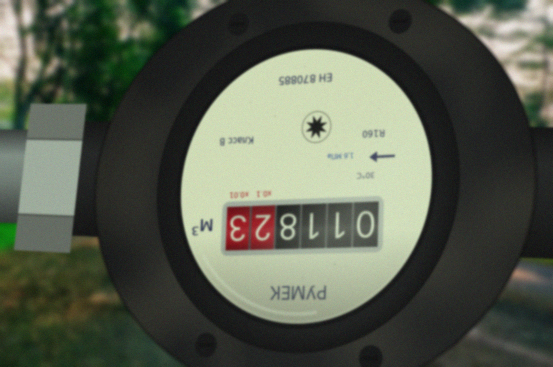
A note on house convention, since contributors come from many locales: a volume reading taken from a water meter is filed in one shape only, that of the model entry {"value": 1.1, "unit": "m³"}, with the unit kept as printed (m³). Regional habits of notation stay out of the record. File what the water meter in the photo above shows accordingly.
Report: {"value": 118.23, "unit": "m³"}
